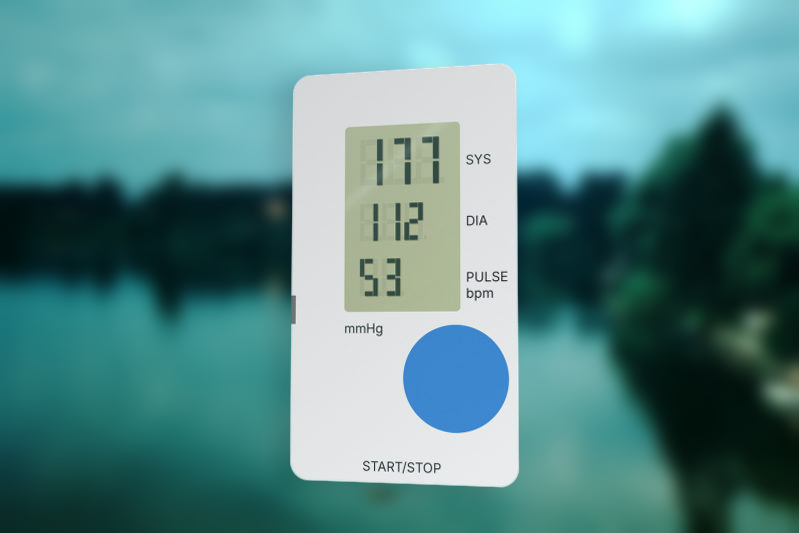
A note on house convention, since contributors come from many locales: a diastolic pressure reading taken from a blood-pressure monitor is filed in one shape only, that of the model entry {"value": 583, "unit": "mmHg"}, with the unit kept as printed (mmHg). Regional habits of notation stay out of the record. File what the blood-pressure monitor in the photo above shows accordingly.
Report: {"value": 112, "unit": "mmHg"}
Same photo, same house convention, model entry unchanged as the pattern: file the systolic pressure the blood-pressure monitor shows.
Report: {"value": 177, "unit": "mmHg"}
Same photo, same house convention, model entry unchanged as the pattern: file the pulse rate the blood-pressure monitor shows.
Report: {"value": 53, "unit": "bpm"}
